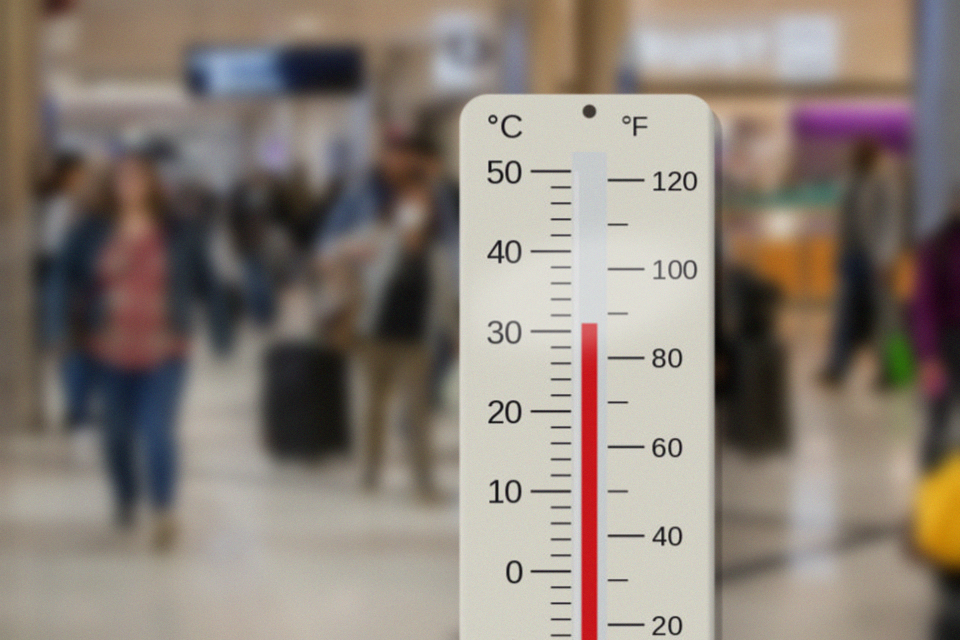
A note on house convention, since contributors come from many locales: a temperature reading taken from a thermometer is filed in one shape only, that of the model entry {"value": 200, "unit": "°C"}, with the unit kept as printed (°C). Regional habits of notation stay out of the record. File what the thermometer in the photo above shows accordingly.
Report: {"value": 31, "unit": "°C"}
